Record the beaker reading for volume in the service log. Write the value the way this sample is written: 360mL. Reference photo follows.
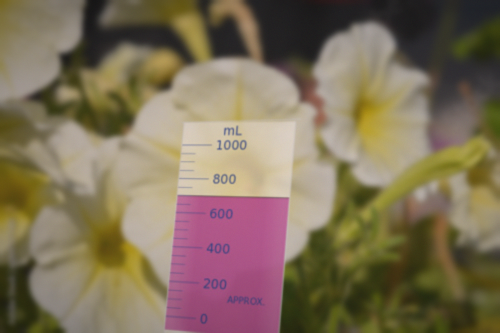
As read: 700mL
